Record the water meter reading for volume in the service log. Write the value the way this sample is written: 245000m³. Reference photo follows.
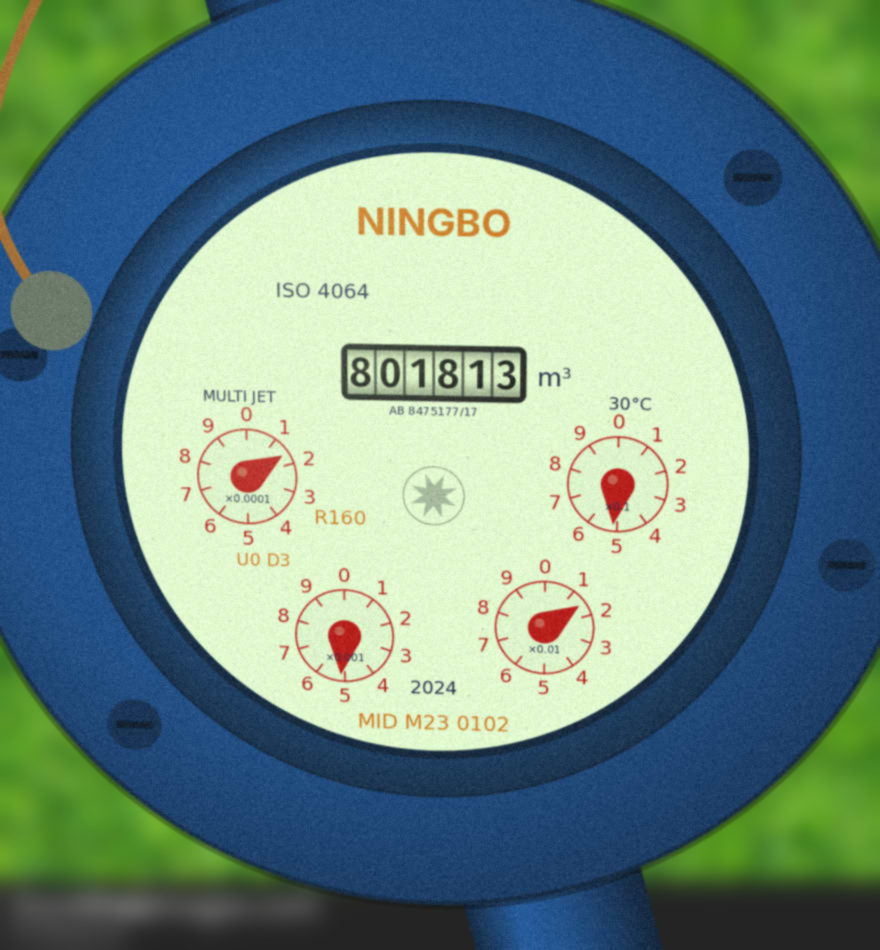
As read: 801813.5151m³
